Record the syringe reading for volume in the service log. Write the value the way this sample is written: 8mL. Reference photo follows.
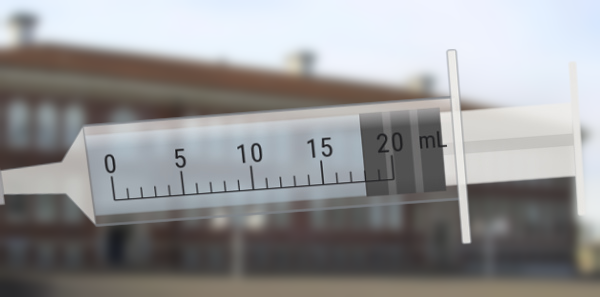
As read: 18mL
